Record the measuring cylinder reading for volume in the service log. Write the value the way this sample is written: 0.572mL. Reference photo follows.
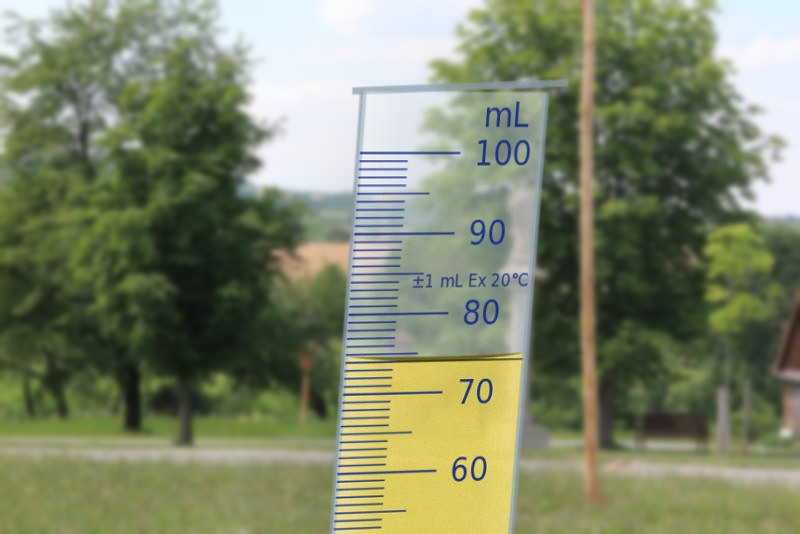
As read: 74mL
